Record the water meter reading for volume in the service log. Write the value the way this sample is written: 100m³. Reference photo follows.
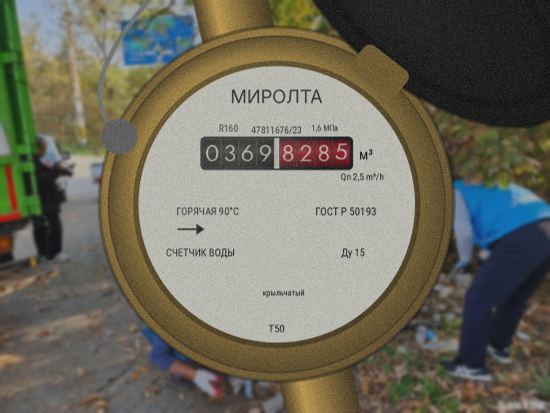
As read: 369.8285m³
